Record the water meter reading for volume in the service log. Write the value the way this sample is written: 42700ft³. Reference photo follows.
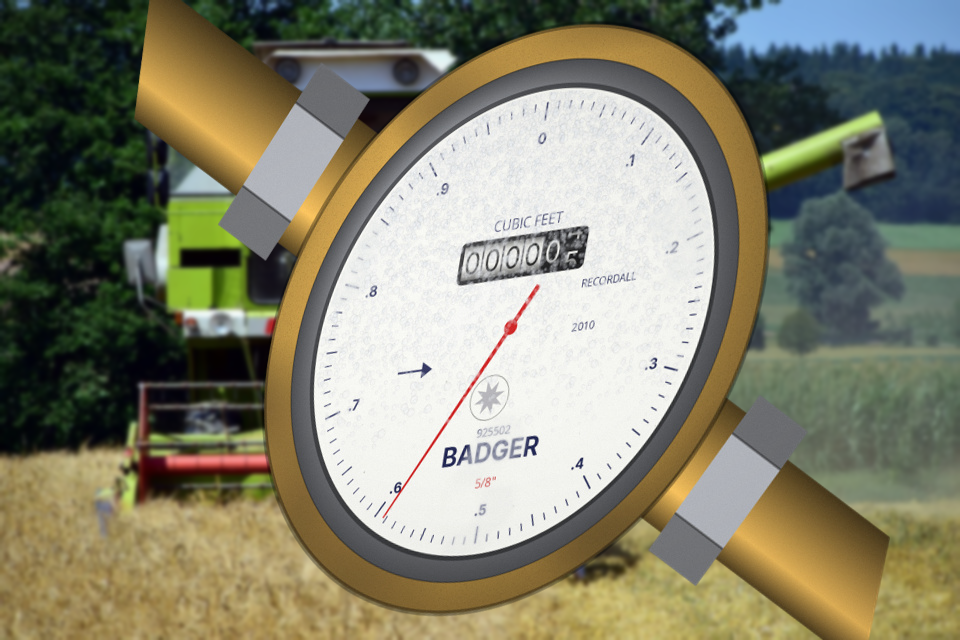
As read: 4.59ft³
